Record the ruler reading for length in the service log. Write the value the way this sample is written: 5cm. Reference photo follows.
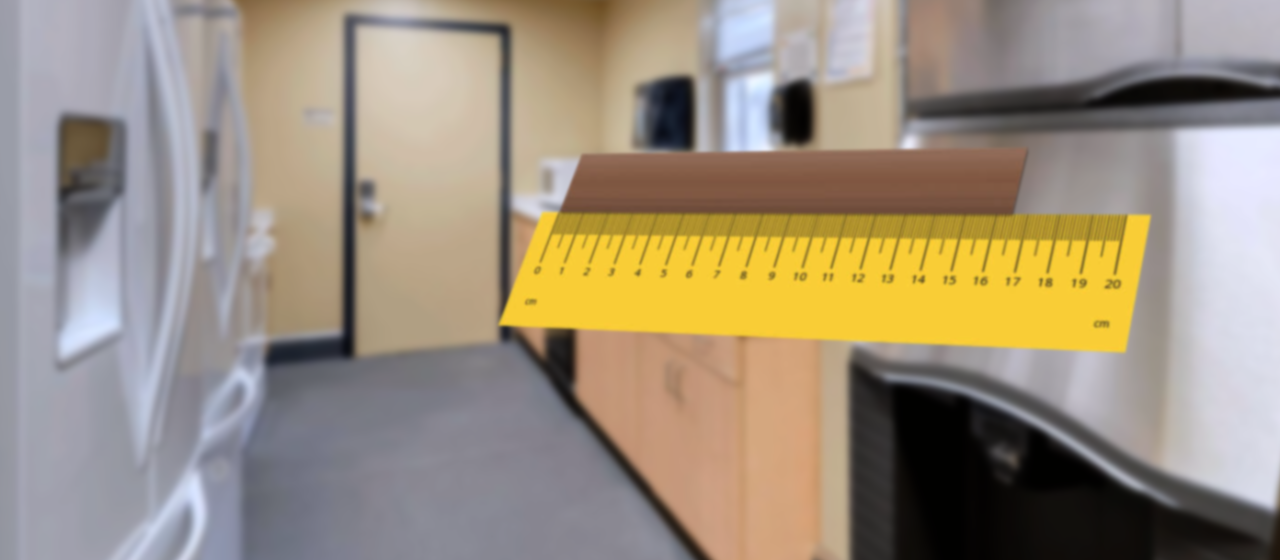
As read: 16.5cm
